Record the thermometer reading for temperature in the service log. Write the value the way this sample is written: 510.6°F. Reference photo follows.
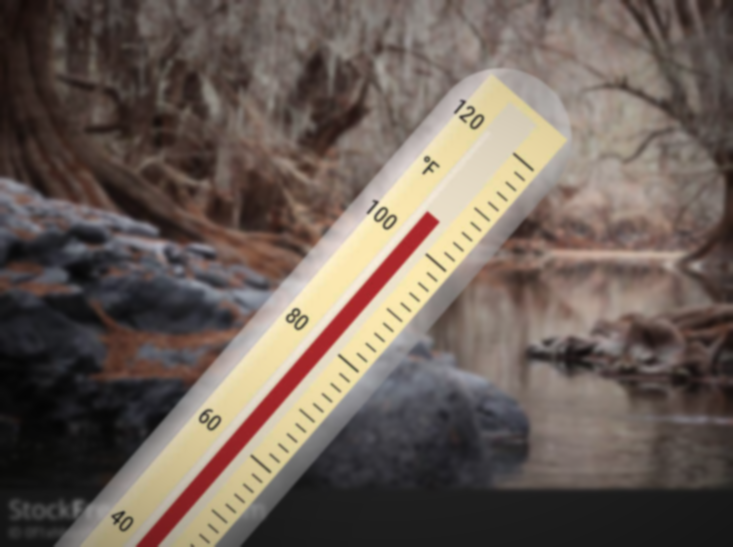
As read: 105°F
